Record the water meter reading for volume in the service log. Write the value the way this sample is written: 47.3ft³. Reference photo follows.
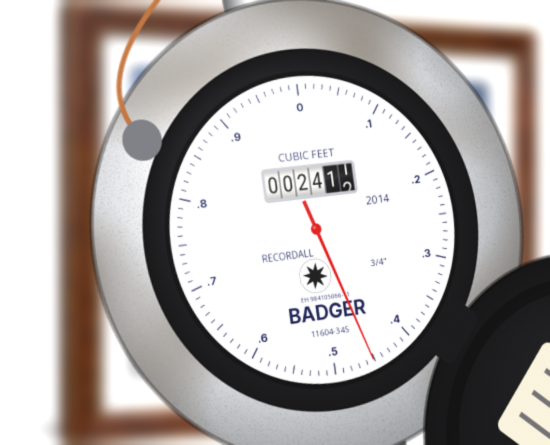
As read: 2411.45ft³
